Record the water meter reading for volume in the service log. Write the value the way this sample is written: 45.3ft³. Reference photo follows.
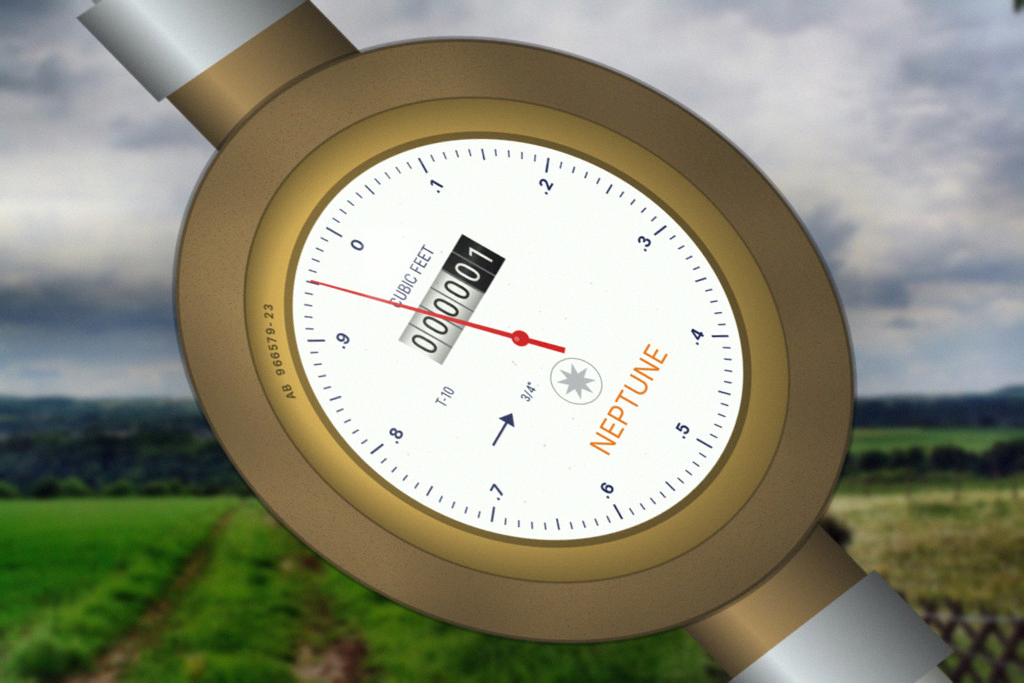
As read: 0.95ft³
